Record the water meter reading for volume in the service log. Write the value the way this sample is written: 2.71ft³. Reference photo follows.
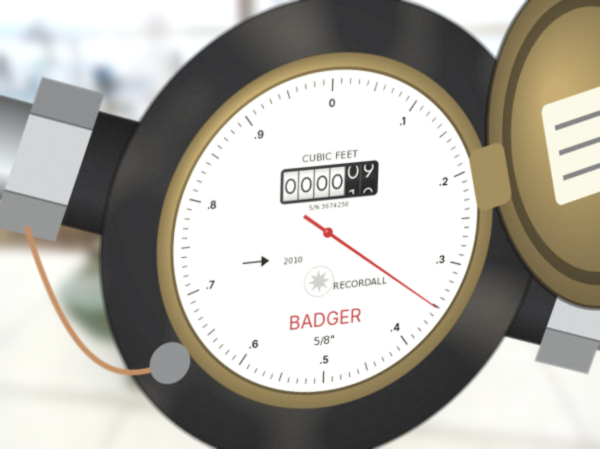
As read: 9.35ft³
